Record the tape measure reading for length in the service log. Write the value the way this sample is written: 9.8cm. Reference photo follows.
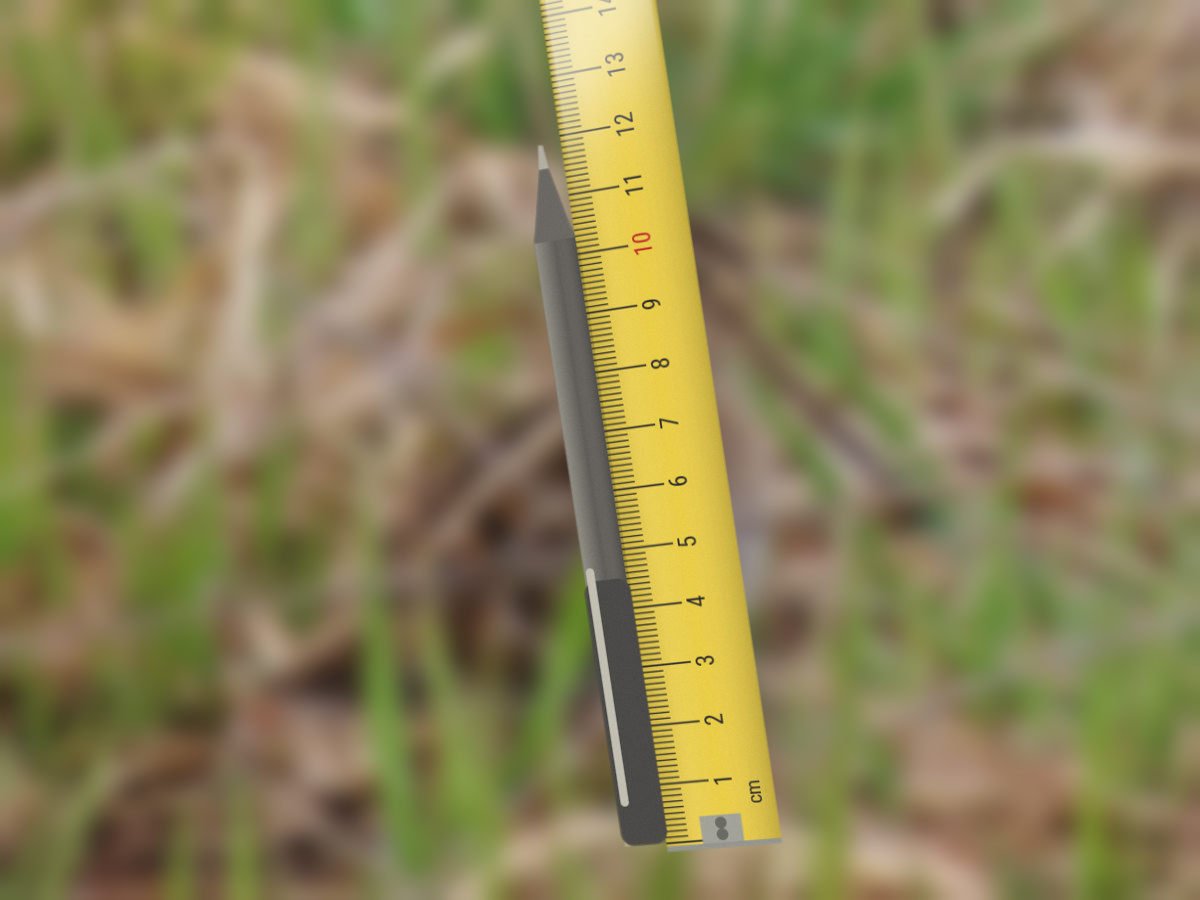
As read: 11.9cm
